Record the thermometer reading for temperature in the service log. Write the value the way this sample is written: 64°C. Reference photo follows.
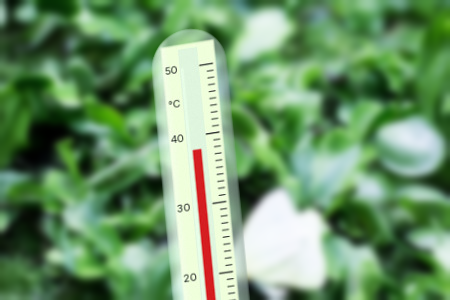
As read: 38°C
